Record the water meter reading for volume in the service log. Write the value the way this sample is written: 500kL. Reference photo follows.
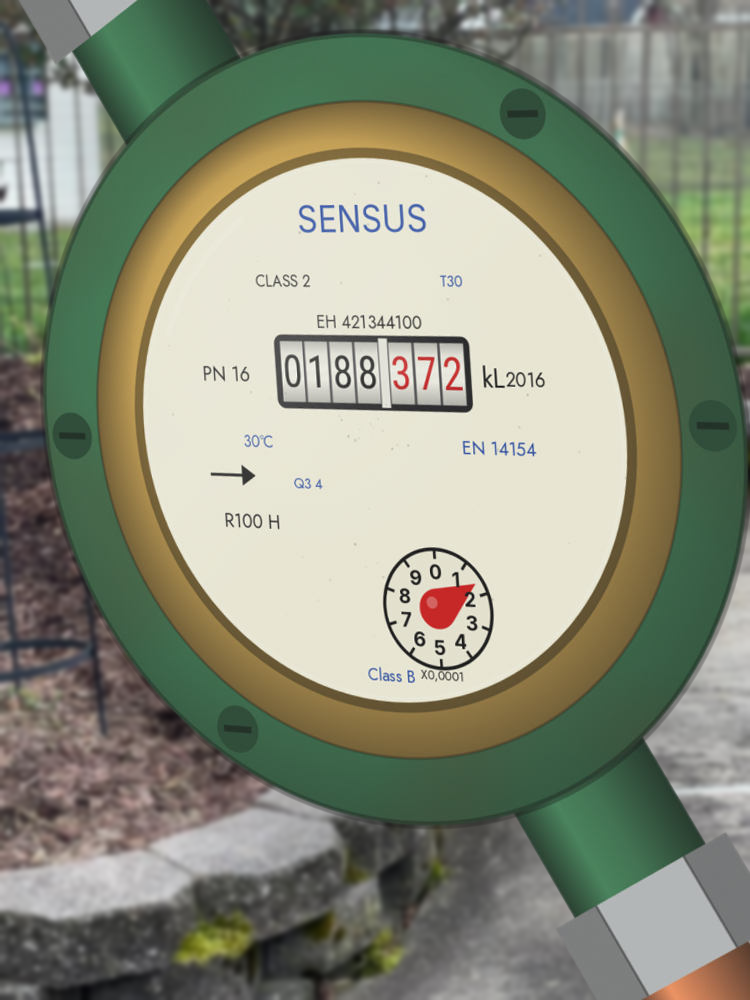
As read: 188.3721kL
